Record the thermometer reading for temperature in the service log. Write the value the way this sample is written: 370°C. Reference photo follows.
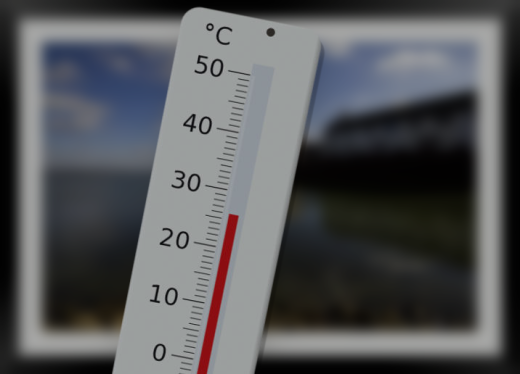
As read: 26°C
